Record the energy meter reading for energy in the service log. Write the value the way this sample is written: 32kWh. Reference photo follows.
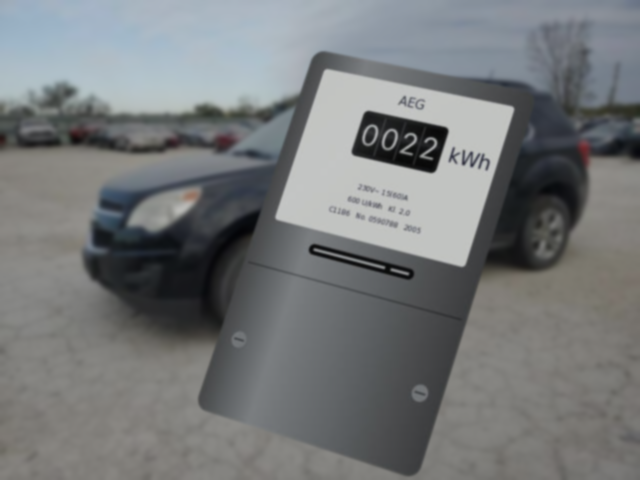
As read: 22kWh
